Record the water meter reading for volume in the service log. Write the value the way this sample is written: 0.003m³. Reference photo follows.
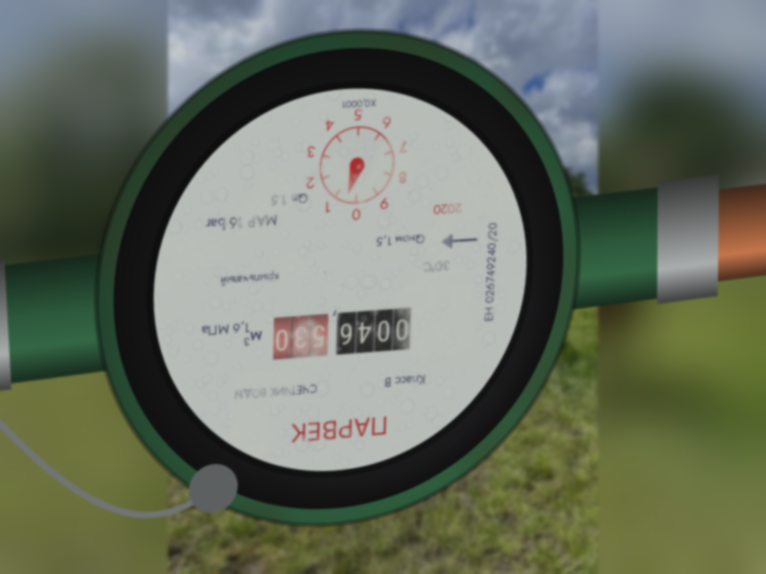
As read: 46.5300m³
